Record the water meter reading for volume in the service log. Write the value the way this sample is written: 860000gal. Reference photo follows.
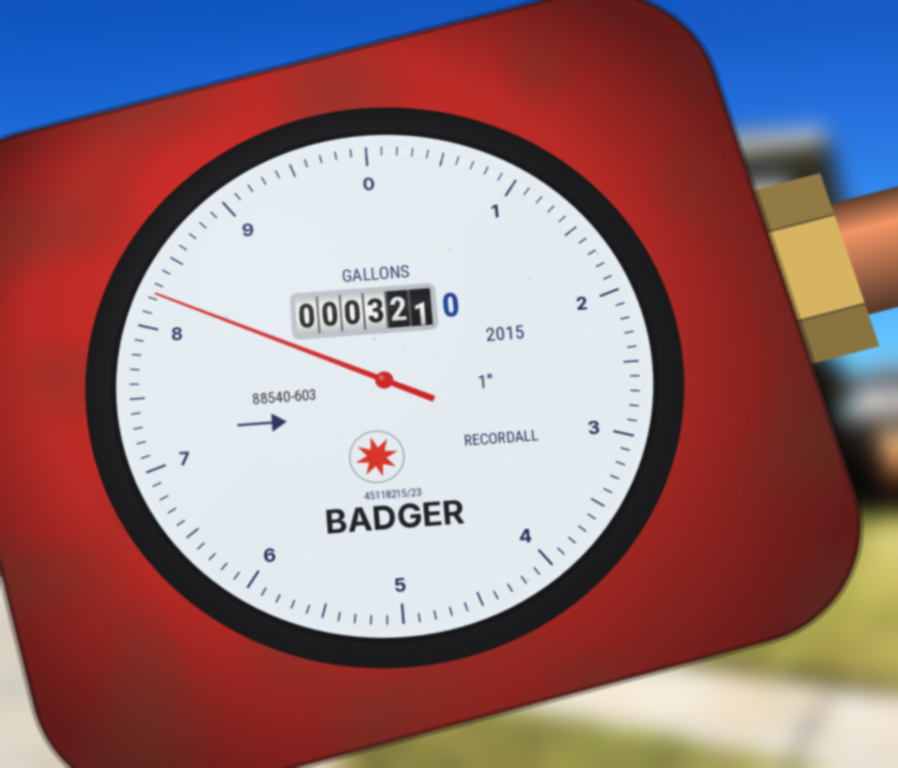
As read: 3208.2gal
